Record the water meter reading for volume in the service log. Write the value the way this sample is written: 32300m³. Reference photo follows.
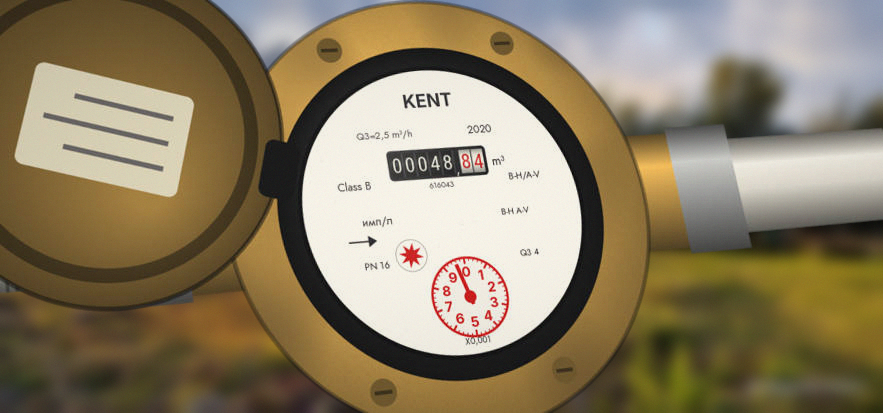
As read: 48.839m³
